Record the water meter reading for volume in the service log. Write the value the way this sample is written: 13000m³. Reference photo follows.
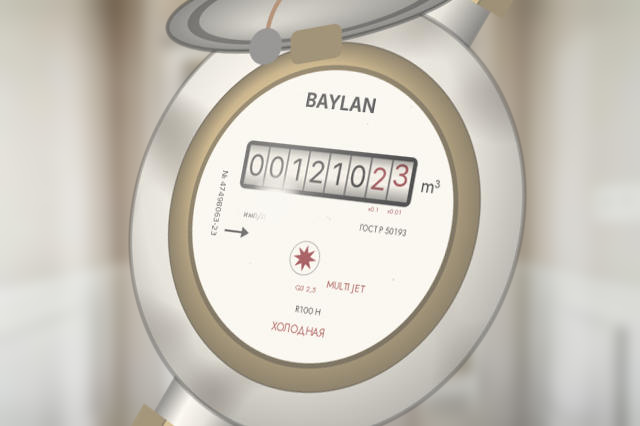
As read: 1210.23m³
